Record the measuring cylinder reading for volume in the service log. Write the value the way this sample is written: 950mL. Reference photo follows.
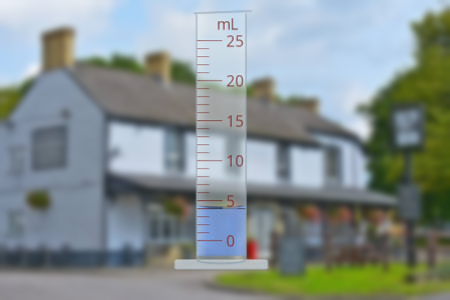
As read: 4mL
